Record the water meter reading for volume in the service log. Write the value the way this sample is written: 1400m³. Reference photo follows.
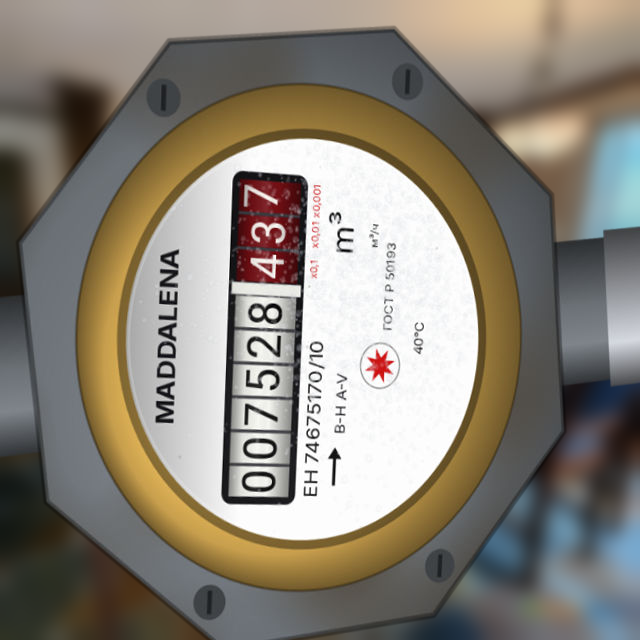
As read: 7528.437m³
